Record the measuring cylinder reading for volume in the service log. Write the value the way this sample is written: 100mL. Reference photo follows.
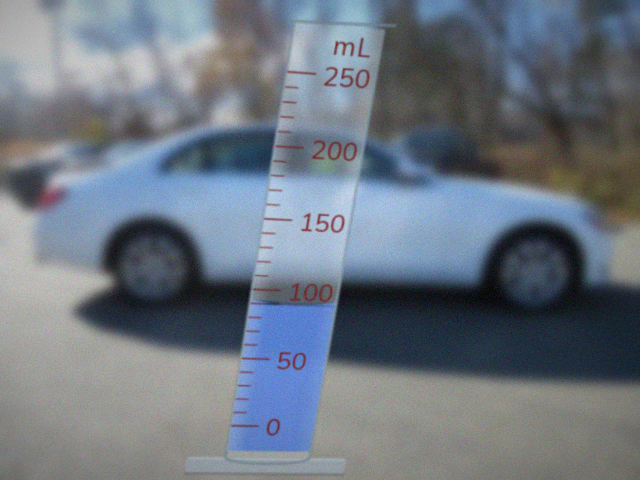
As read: 90mL
